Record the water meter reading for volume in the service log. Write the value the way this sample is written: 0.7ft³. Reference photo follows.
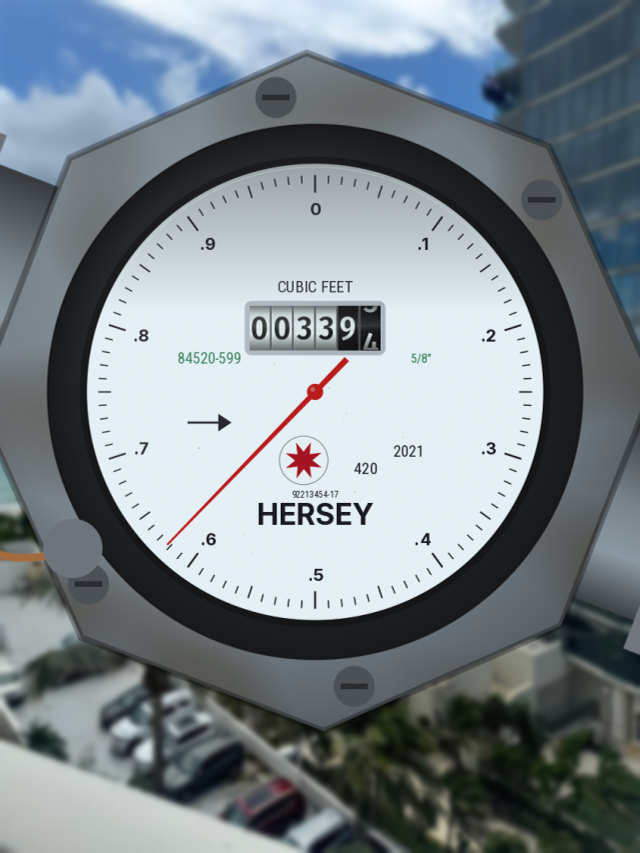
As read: 3393.62ft³
